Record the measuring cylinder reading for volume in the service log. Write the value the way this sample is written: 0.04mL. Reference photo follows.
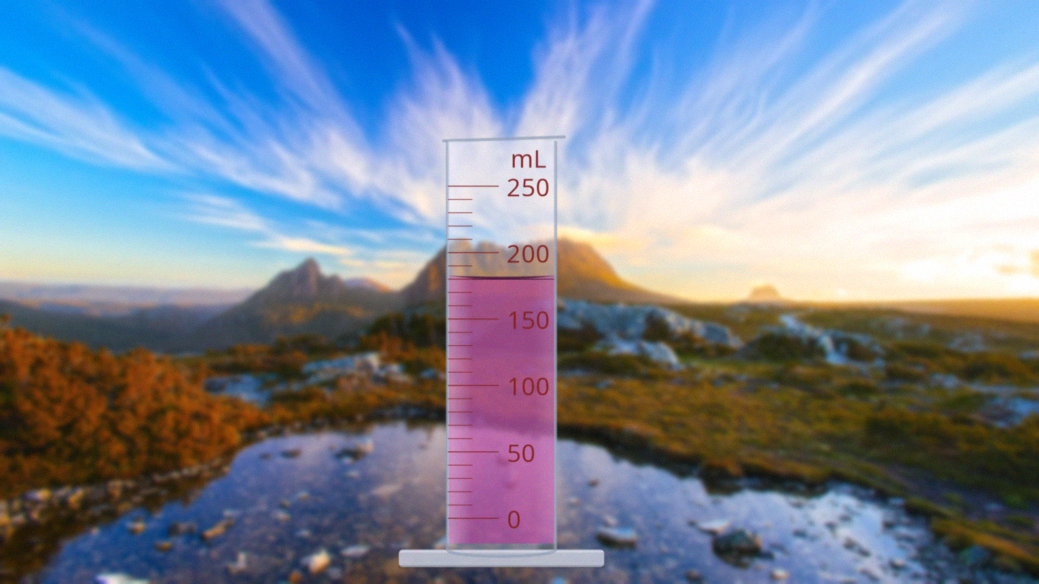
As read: 180mL
